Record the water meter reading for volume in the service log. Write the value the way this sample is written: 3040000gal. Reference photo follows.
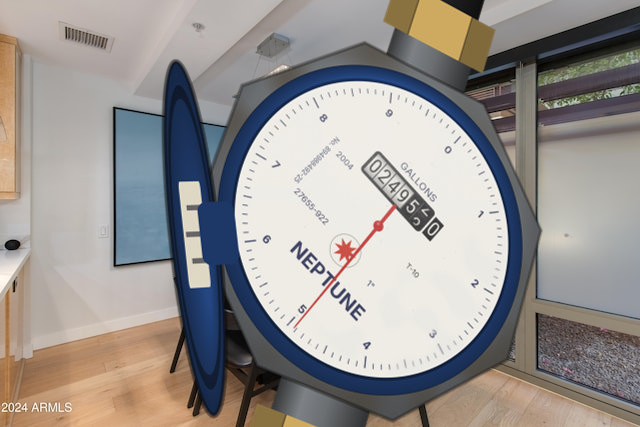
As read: 249524.9gal
